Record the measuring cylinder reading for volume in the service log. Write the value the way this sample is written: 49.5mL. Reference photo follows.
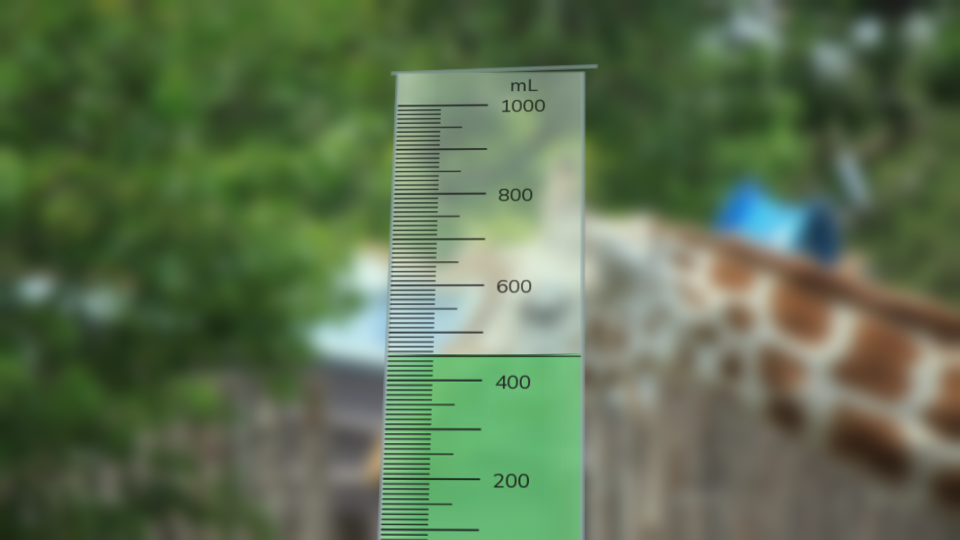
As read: 450mL
